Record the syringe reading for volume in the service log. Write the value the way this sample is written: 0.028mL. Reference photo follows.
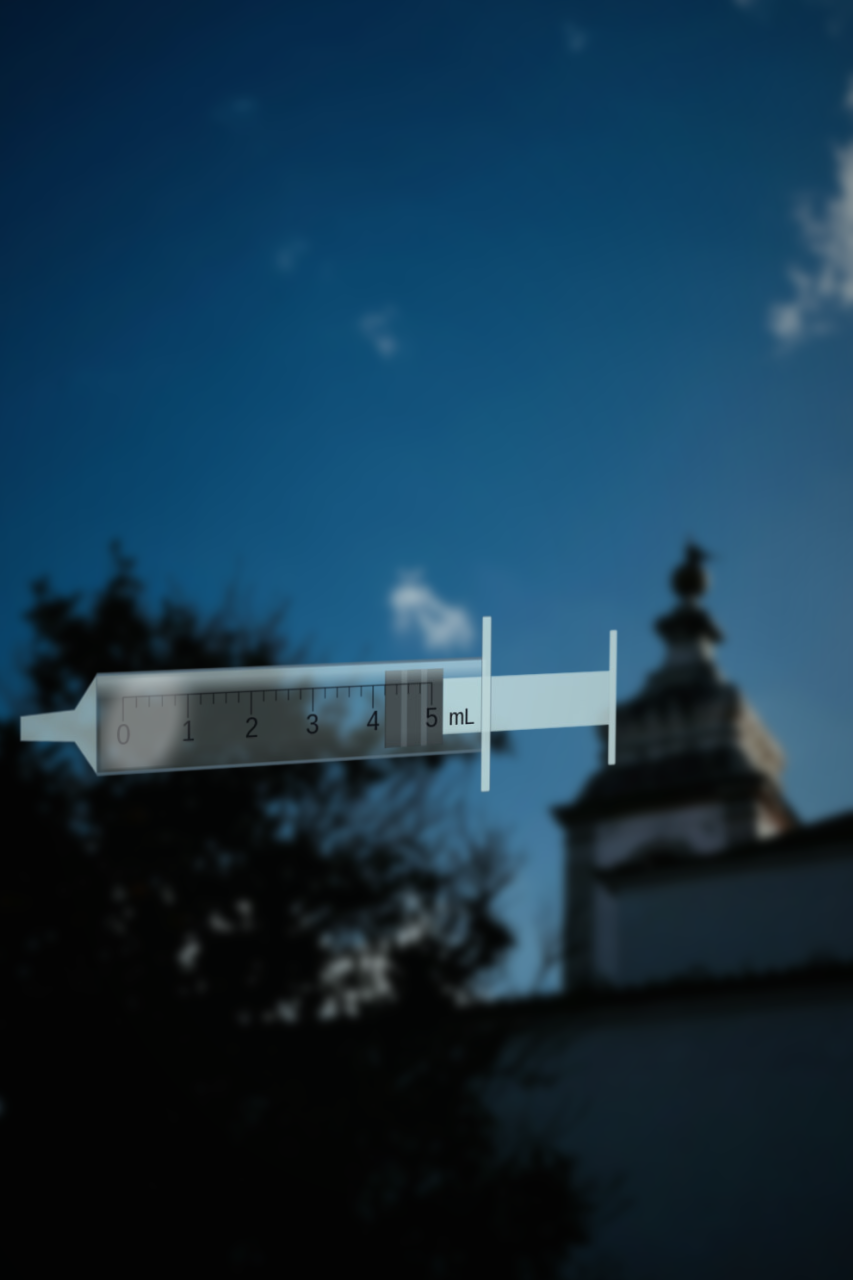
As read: 4.2mL
